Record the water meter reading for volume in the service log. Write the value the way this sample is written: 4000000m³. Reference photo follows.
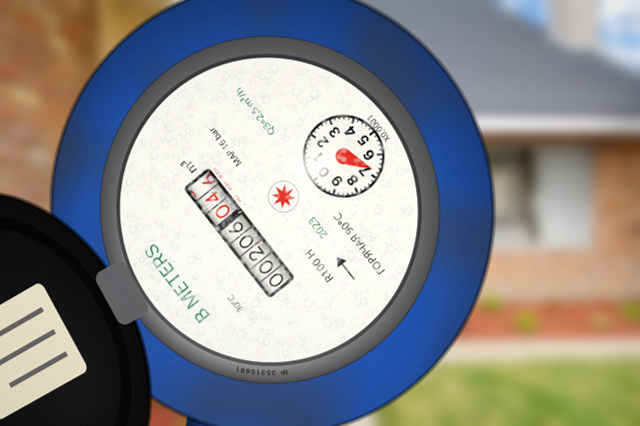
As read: 206.0456m³
